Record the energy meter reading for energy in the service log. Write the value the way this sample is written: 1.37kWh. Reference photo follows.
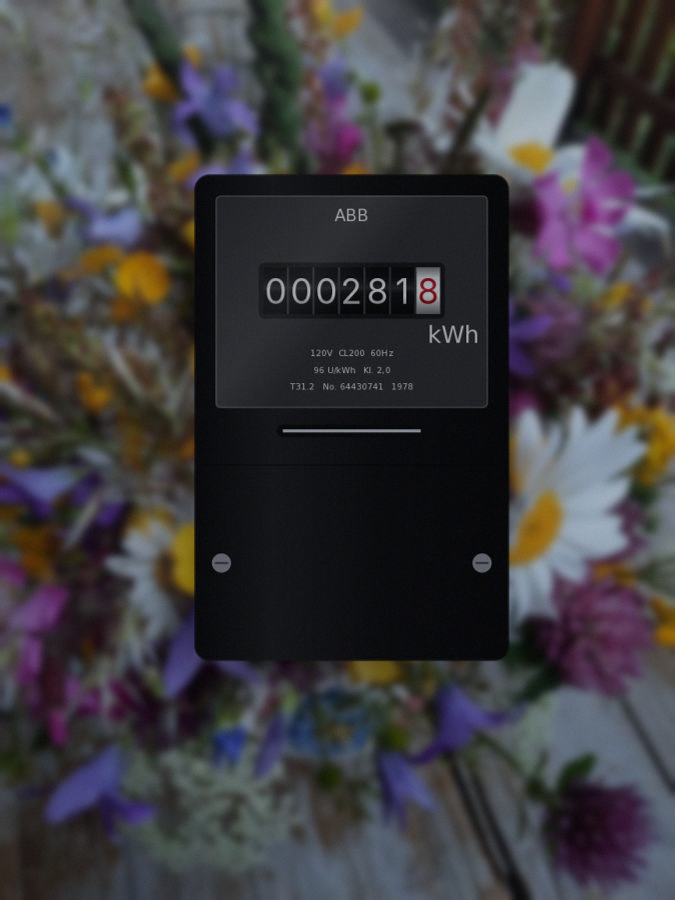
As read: 281.8kWh
